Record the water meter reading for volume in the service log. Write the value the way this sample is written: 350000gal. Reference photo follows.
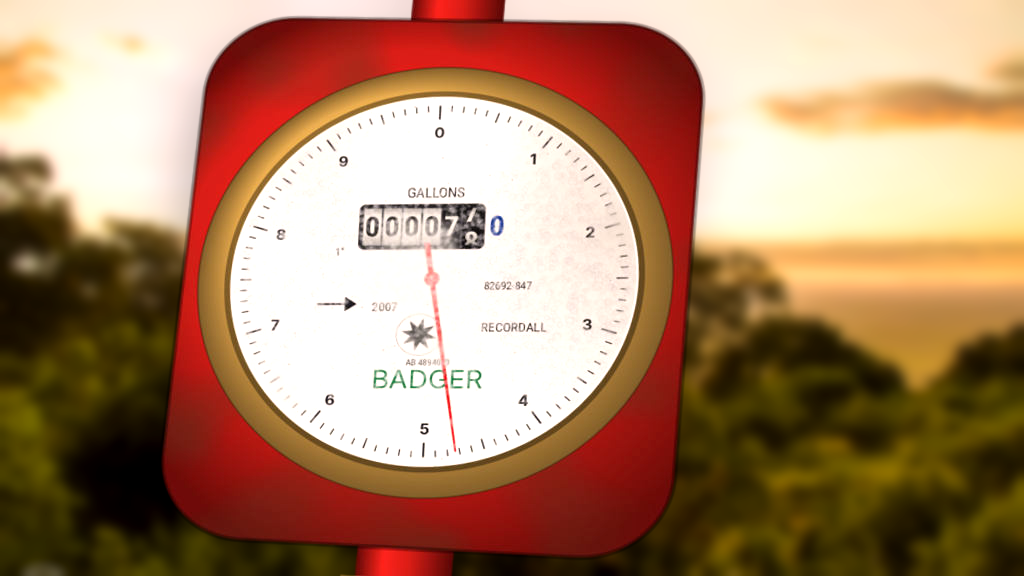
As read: 774.7gal
